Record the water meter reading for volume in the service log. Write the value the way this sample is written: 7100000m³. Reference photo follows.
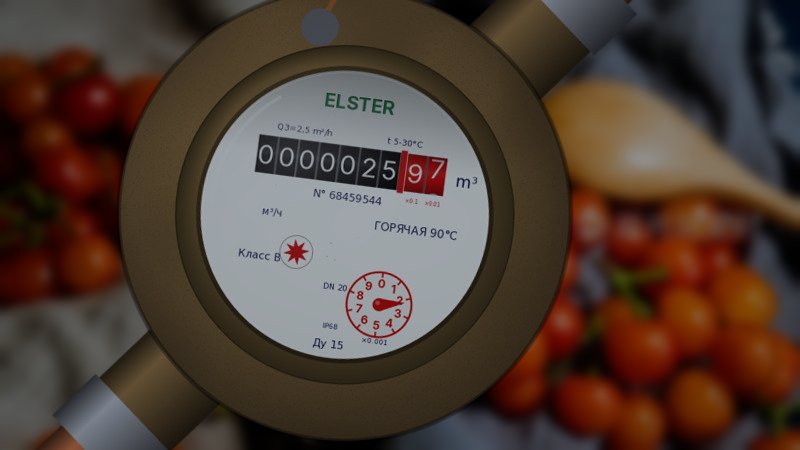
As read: 25.972m³
